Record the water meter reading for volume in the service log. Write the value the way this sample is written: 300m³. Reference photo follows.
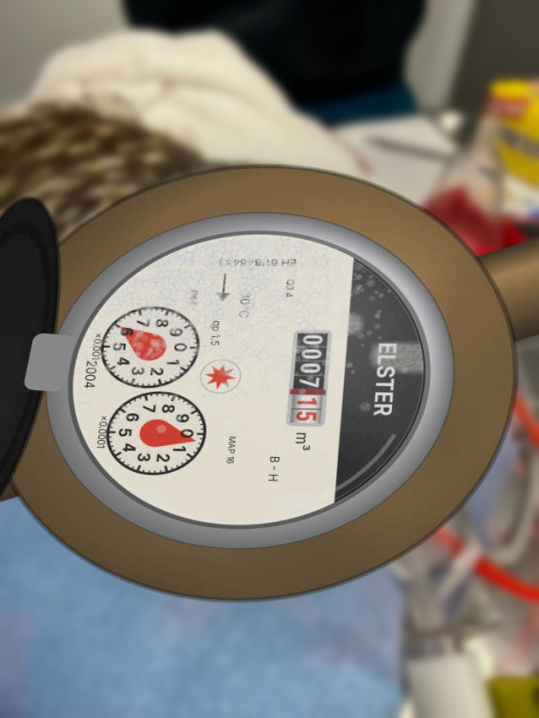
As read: 7.1560m³
